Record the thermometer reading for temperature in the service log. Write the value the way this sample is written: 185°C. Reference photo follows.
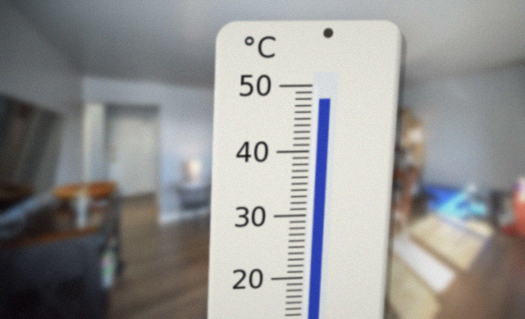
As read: 48°C
